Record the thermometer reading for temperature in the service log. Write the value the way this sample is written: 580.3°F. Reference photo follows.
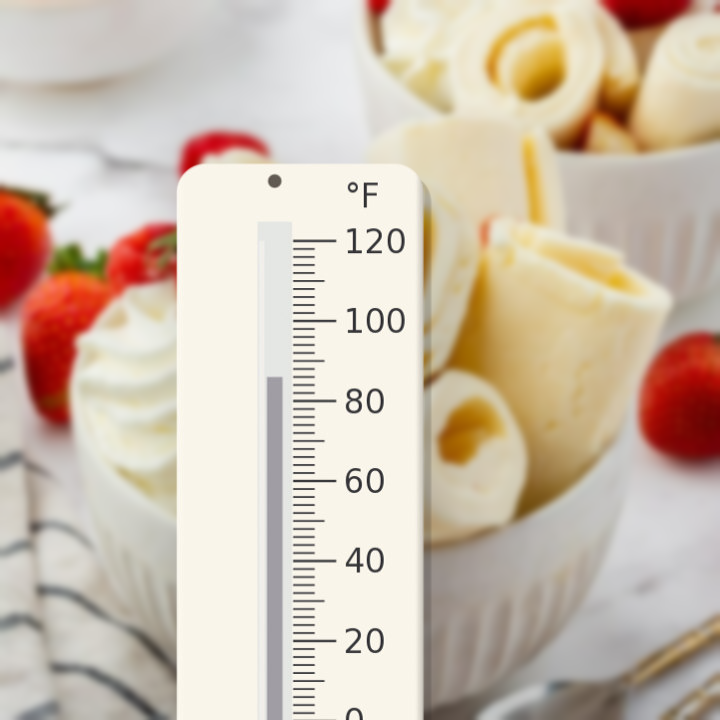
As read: 86°F
